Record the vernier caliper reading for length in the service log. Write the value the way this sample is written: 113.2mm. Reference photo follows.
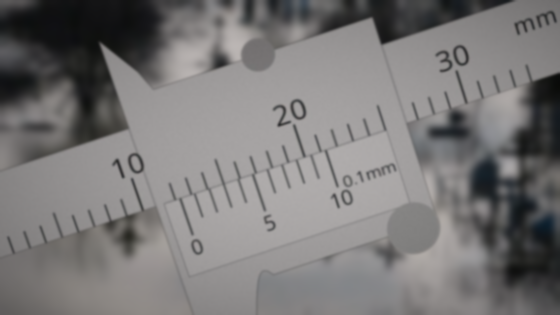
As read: 12.3mm
